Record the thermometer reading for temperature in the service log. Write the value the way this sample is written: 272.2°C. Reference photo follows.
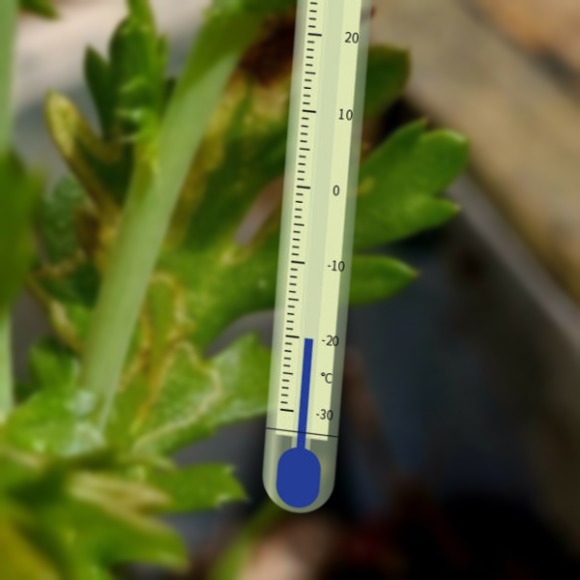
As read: -20°C
